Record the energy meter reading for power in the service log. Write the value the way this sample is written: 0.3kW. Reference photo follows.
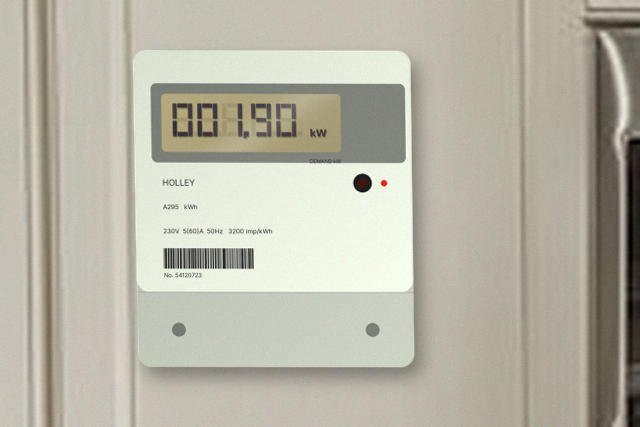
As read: 1.90kW
